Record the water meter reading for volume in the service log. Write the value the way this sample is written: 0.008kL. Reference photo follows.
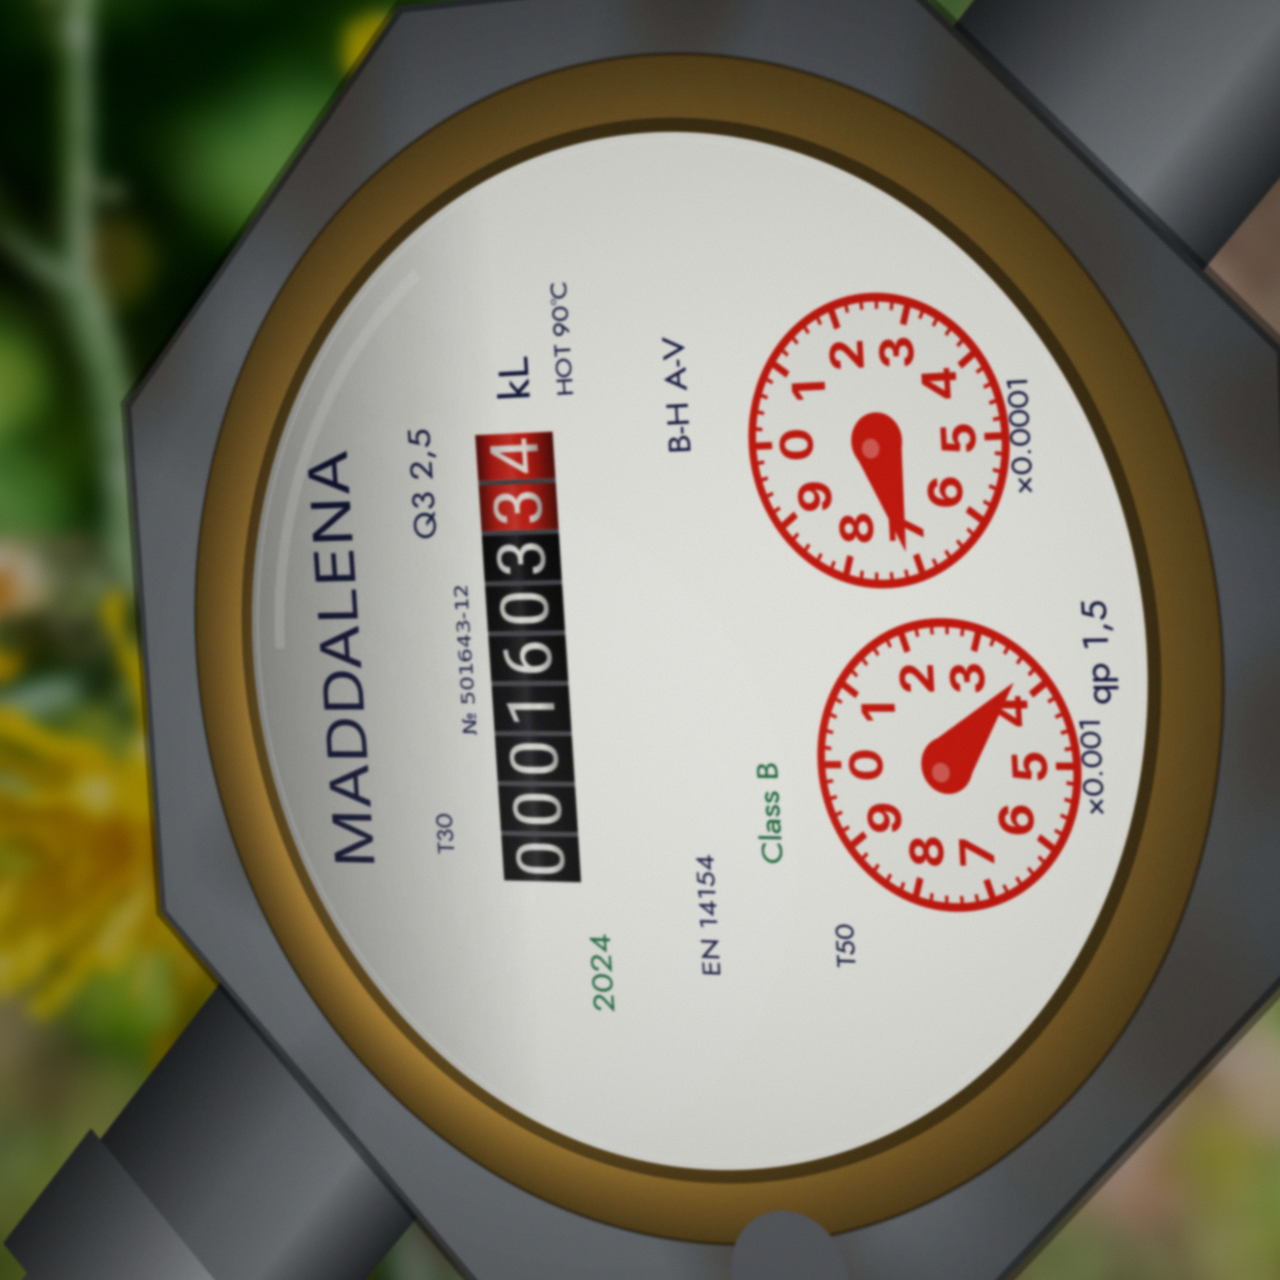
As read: 1603.3437kL
